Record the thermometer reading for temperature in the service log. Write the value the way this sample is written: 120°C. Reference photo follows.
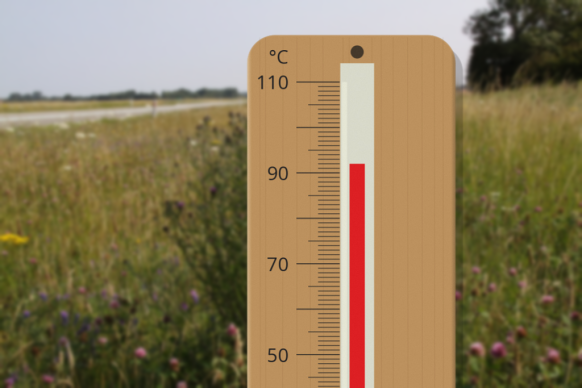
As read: 92°C
